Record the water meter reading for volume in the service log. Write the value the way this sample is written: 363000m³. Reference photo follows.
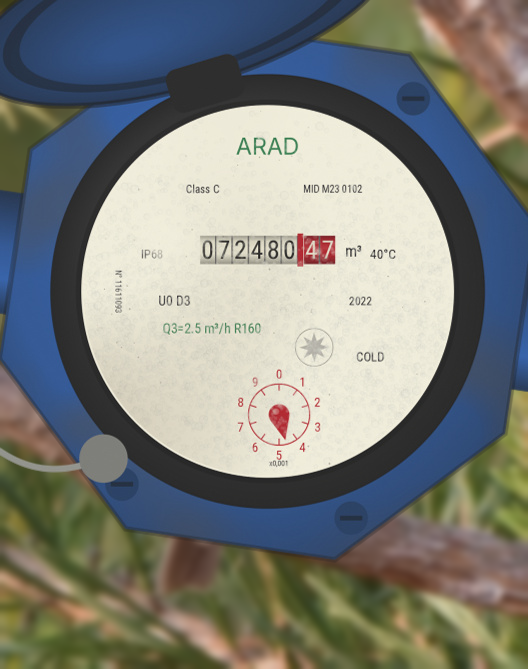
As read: 72480.474m³
